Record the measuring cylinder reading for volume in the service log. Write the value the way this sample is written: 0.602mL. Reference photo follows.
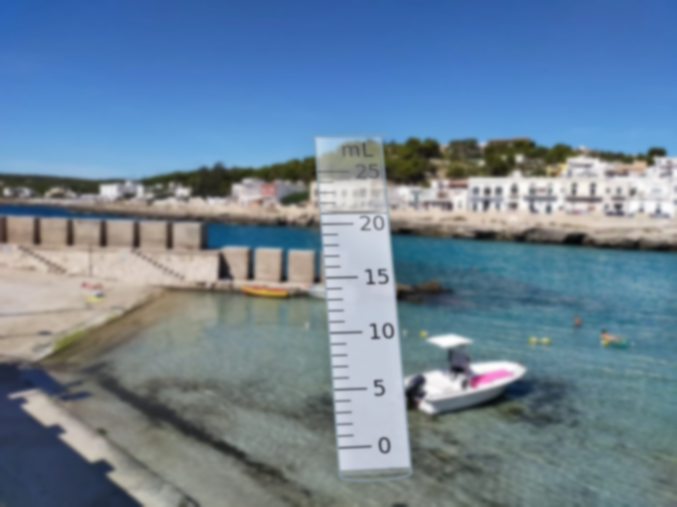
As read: 21mL
